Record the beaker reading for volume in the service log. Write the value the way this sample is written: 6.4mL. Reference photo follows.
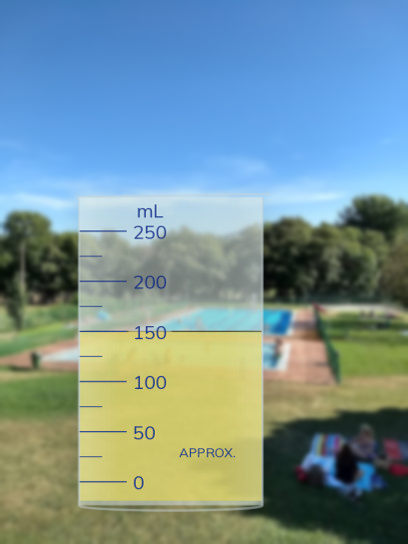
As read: 150mL
